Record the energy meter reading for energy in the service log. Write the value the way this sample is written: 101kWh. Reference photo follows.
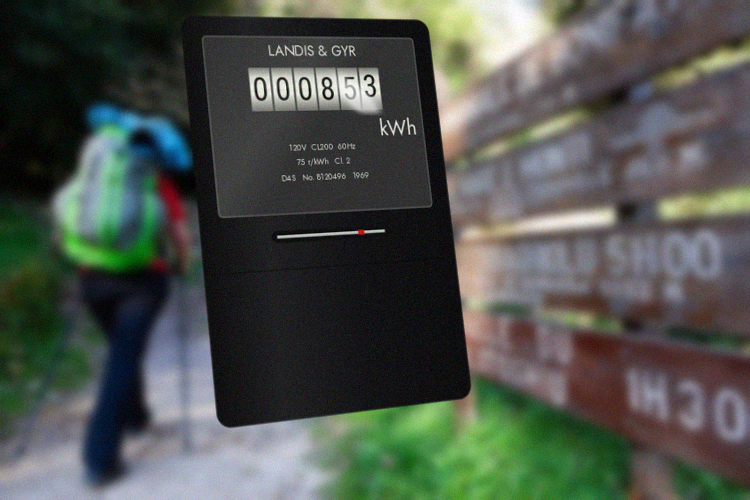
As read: 853kWh
